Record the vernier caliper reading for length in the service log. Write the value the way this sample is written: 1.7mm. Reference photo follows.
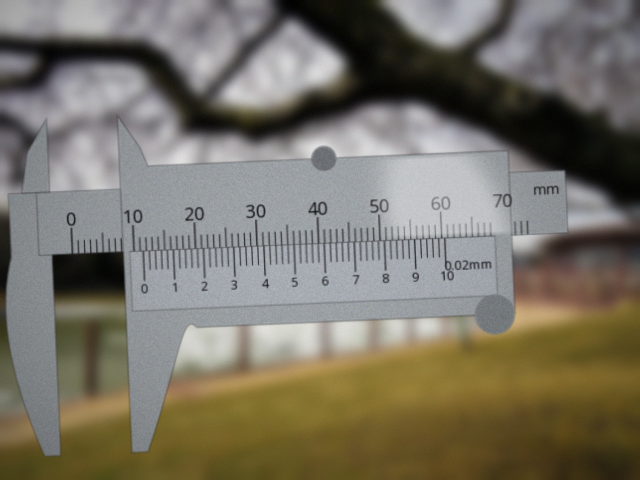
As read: 11.5mm
